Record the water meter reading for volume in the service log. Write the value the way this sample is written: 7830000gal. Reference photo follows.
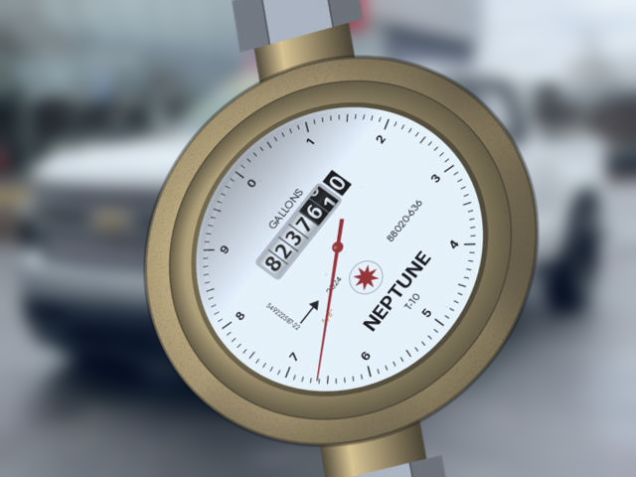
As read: 8237606.6gal
